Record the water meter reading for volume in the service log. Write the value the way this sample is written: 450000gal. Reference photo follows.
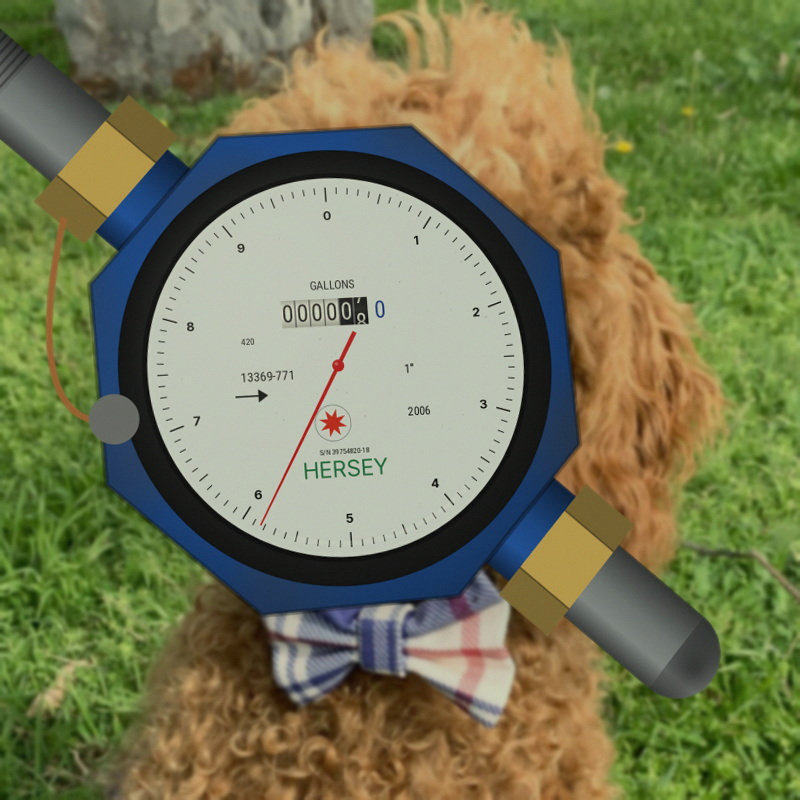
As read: 75.8gal
